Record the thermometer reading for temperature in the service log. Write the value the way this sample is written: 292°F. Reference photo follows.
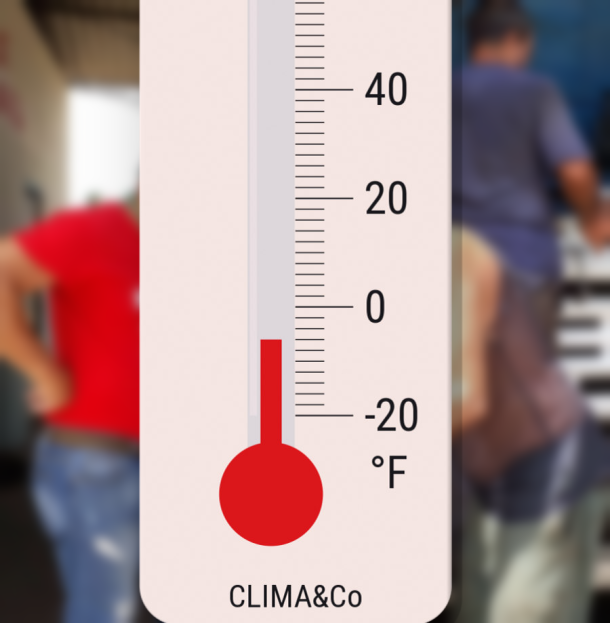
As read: -6°F
